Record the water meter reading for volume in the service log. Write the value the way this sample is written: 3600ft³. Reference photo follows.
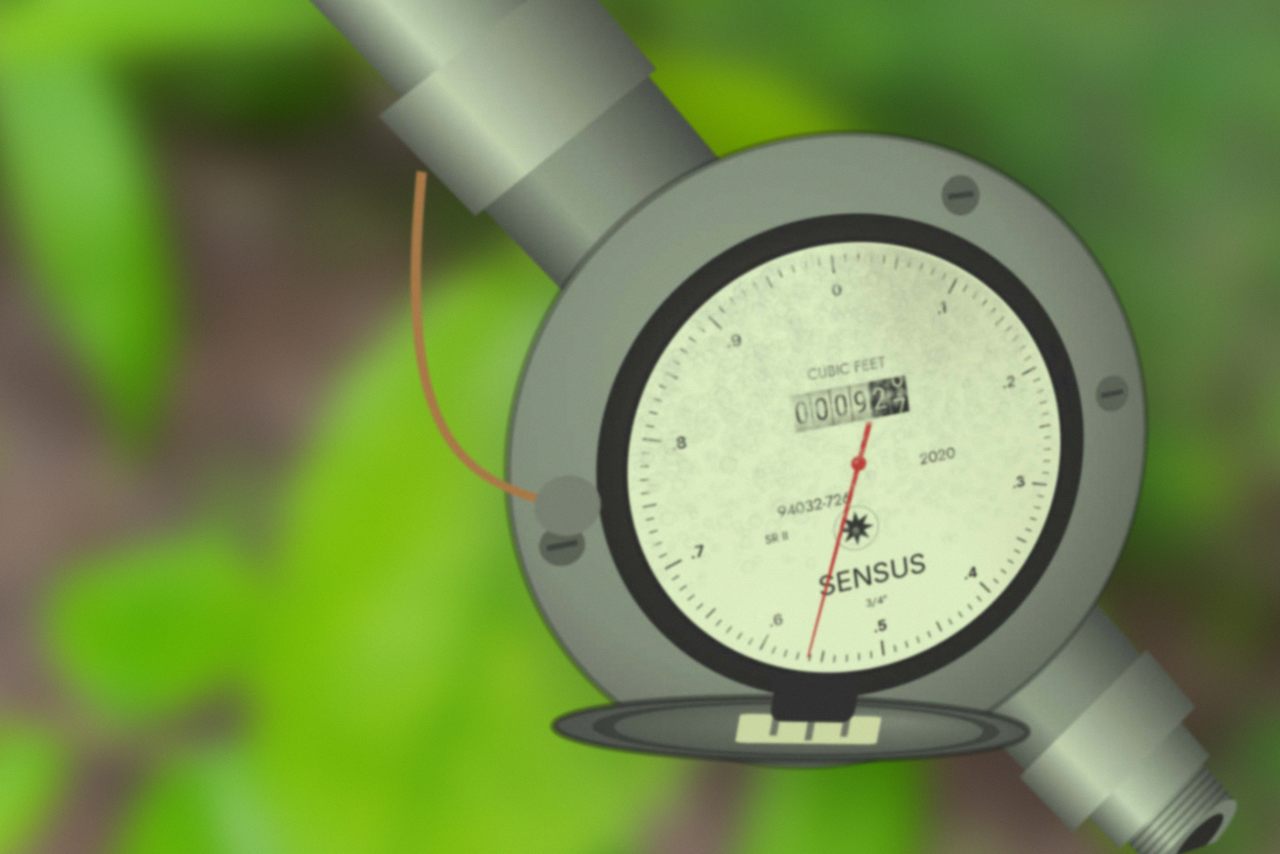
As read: 926.56ft³
